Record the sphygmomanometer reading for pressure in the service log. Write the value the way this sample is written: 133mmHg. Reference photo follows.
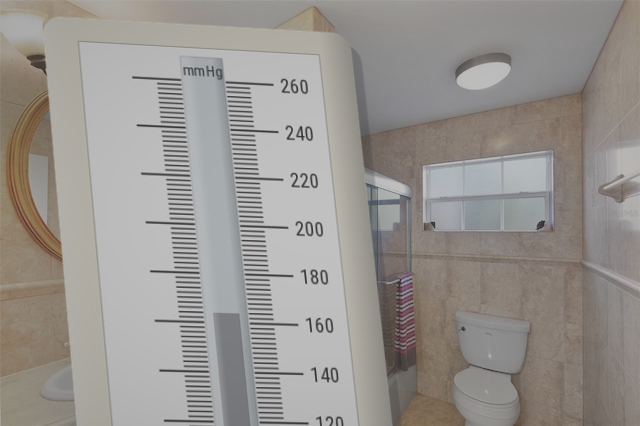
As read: 164mmHg
